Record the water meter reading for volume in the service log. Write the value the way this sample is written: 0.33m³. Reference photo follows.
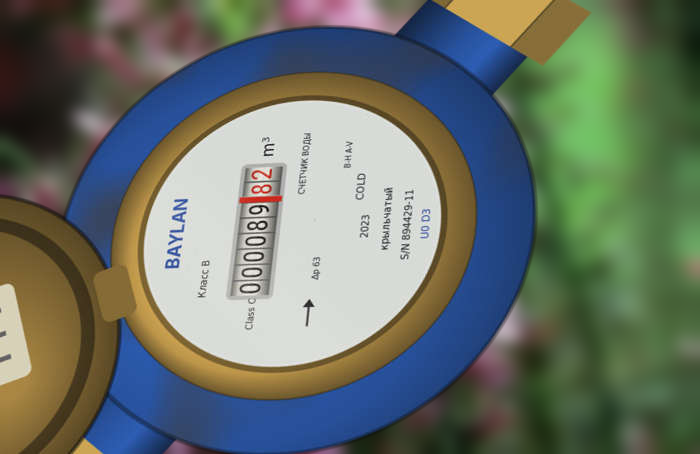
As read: 89.82m³
